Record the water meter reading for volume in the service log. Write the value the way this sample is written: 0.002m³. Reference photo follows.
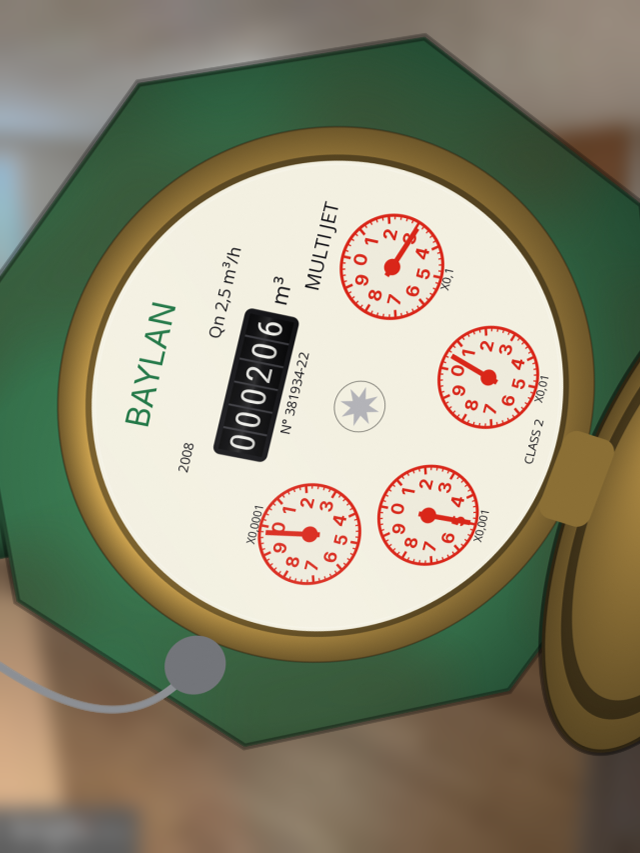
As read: 206.3049m³
